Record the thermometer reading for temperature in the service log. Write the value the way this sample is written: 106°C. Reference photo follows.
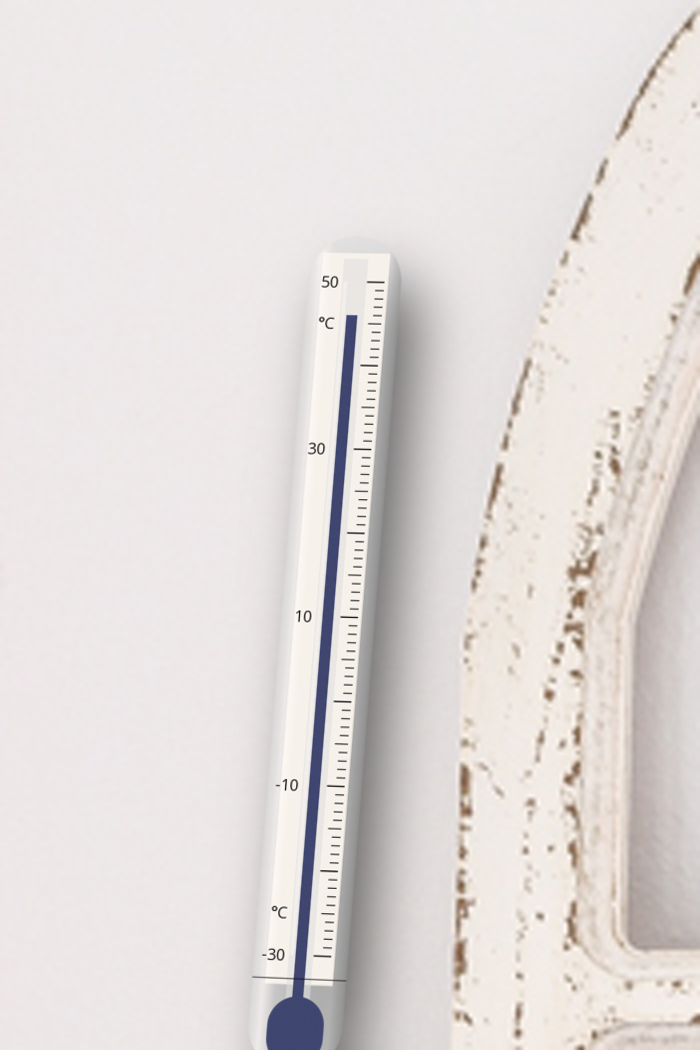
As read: 46°C
